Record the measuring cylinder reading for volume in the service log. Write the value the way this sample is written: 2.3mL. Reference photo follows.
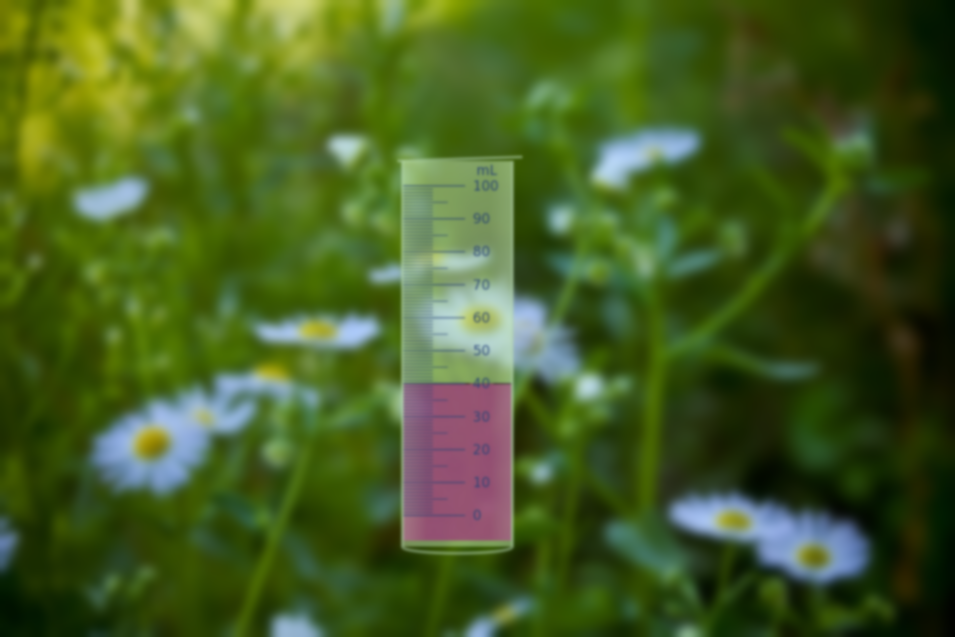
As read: 40mL
